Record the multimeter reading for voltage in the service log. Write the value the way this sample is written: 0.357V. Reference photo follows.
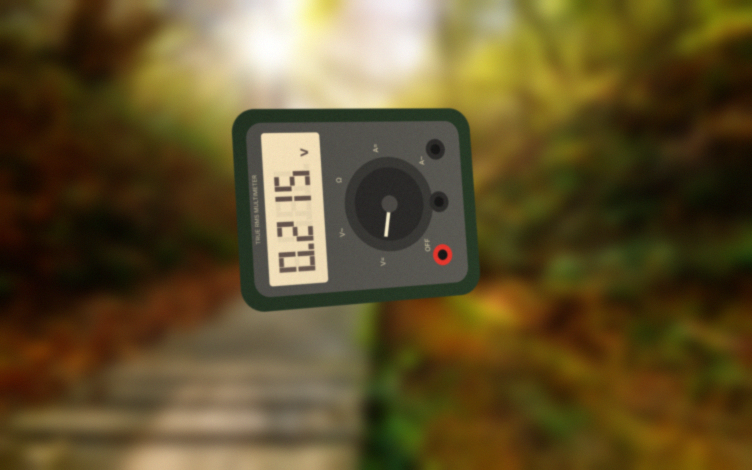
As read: 0.215V
